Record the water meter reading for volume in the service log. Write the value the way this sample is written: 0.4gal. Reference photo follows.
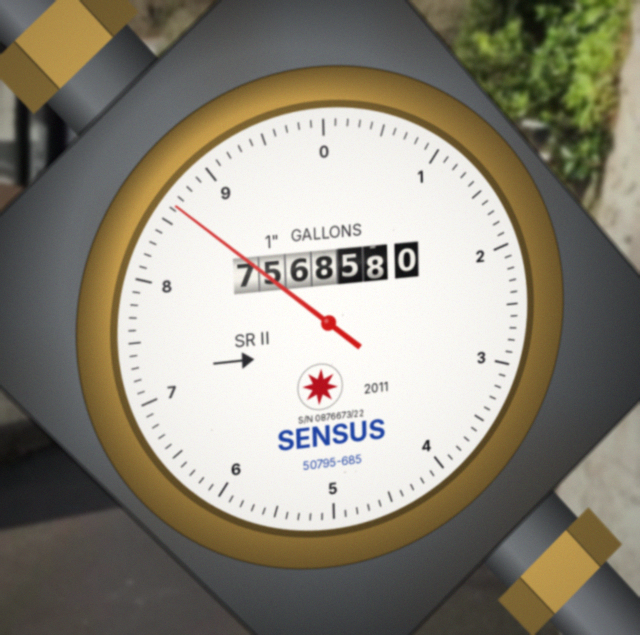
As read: 7568578.6gal
